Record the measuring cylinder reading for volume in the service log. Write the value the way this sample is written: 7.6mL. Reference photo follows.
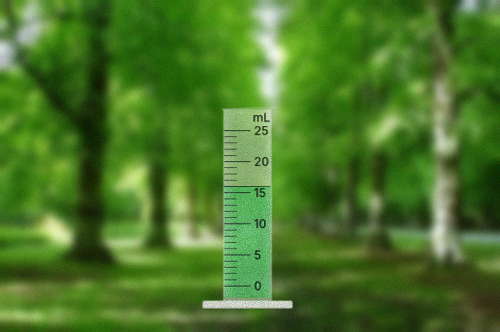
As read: 16mL
